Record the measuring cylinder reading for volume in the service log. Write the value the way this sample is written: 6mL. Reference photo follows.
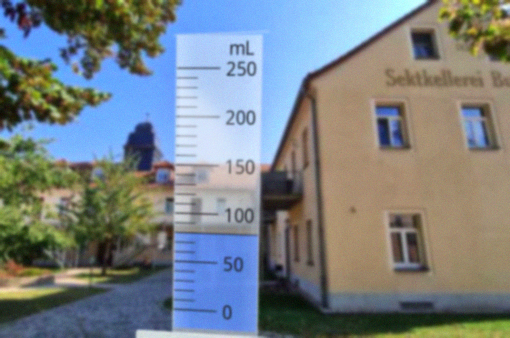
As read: 80mL
